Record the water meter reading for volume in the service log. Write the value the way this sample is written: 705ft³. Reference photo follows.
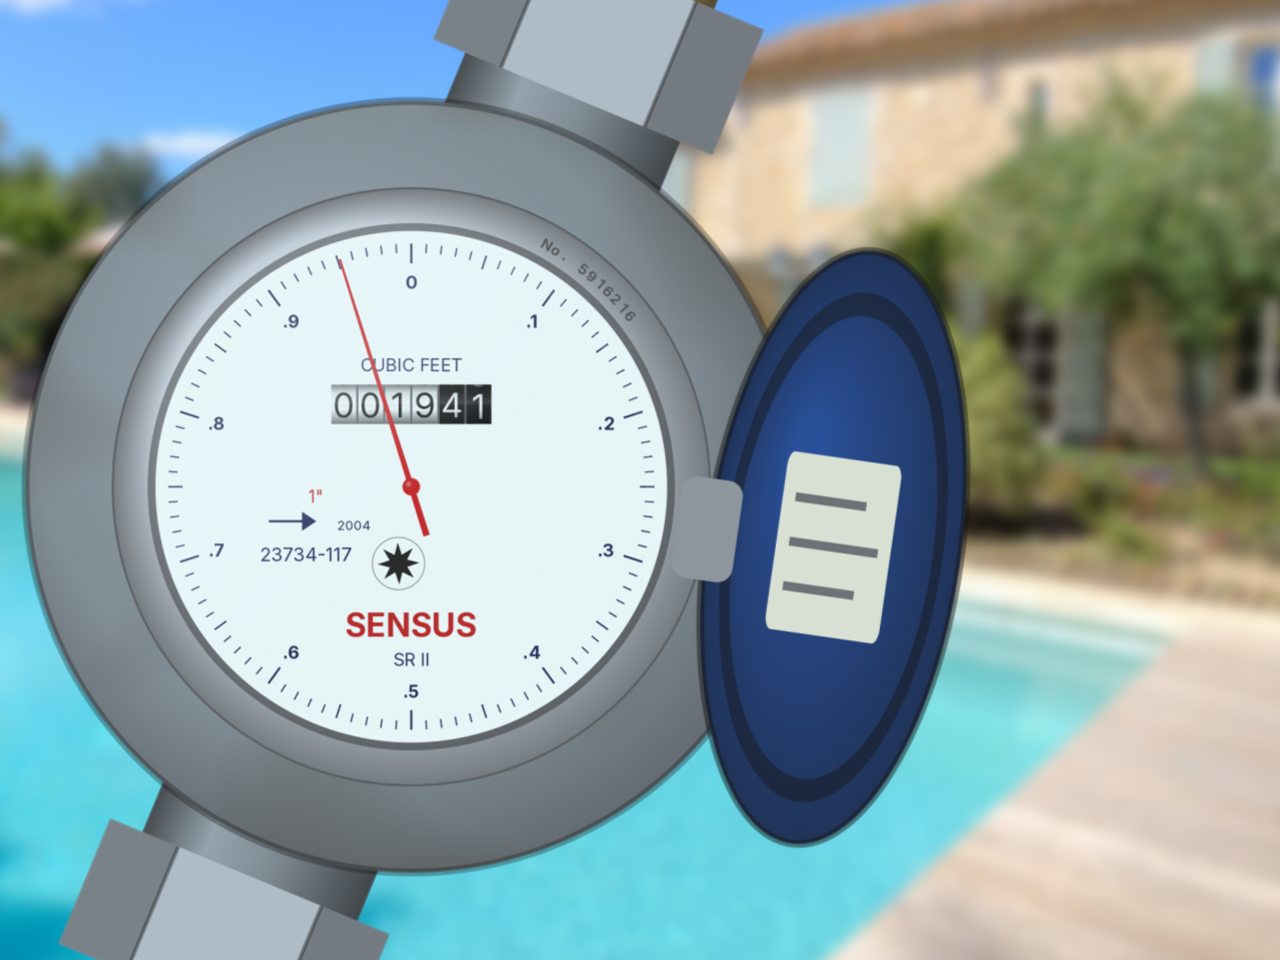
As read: 1940.95ft³
